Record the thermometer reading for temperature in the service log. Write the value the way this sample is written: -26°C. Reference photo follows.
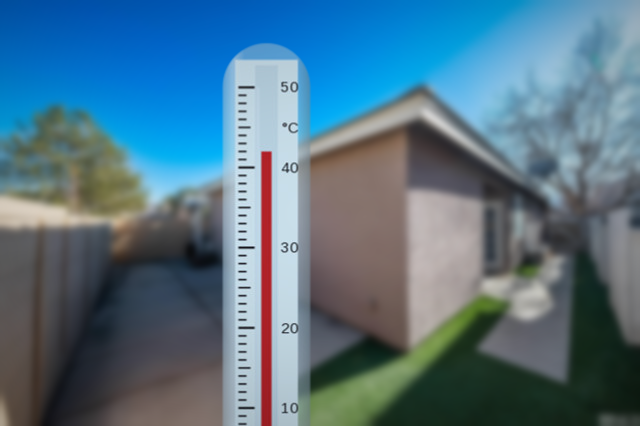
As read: 42°C
